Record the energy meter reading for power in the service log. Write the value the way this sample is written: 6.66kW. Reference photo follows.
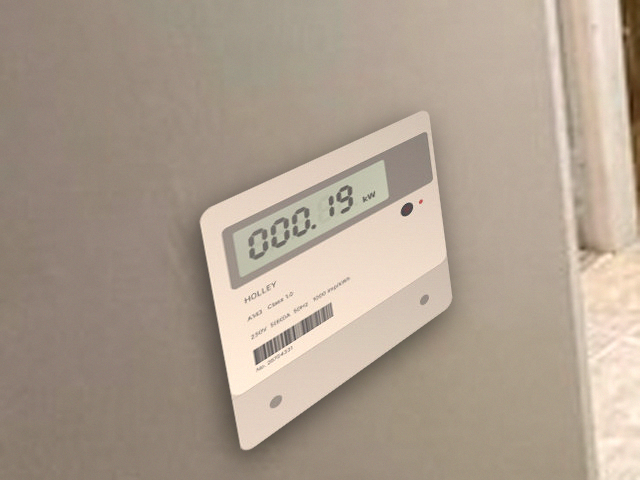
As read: 0.19kW
